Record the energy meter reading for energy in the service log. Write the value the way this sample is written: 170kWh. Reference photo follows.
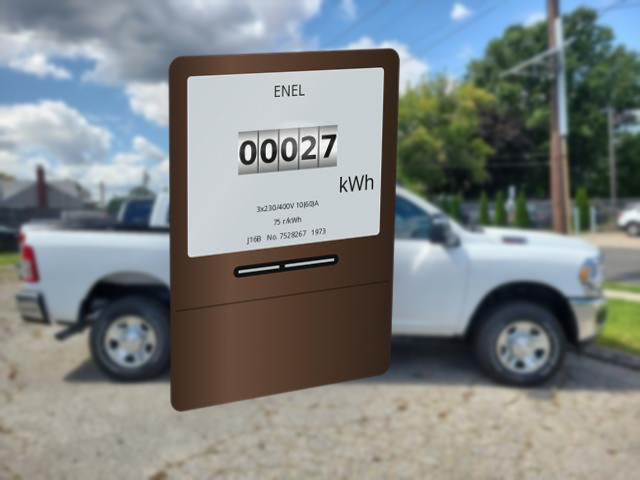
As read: 27kWh
